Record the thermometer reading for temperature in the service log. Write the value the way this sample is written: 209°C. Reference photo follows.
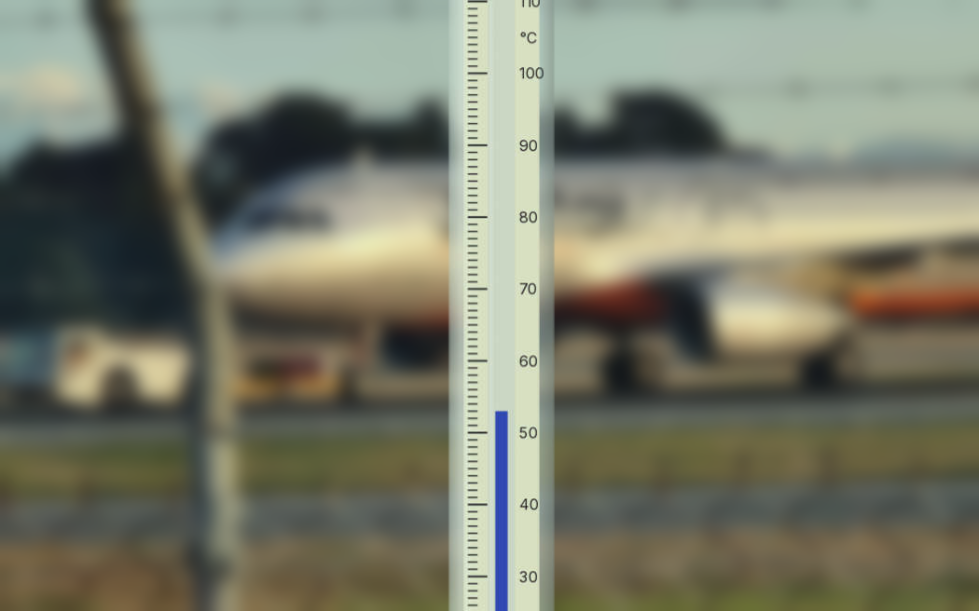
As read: 53°C
